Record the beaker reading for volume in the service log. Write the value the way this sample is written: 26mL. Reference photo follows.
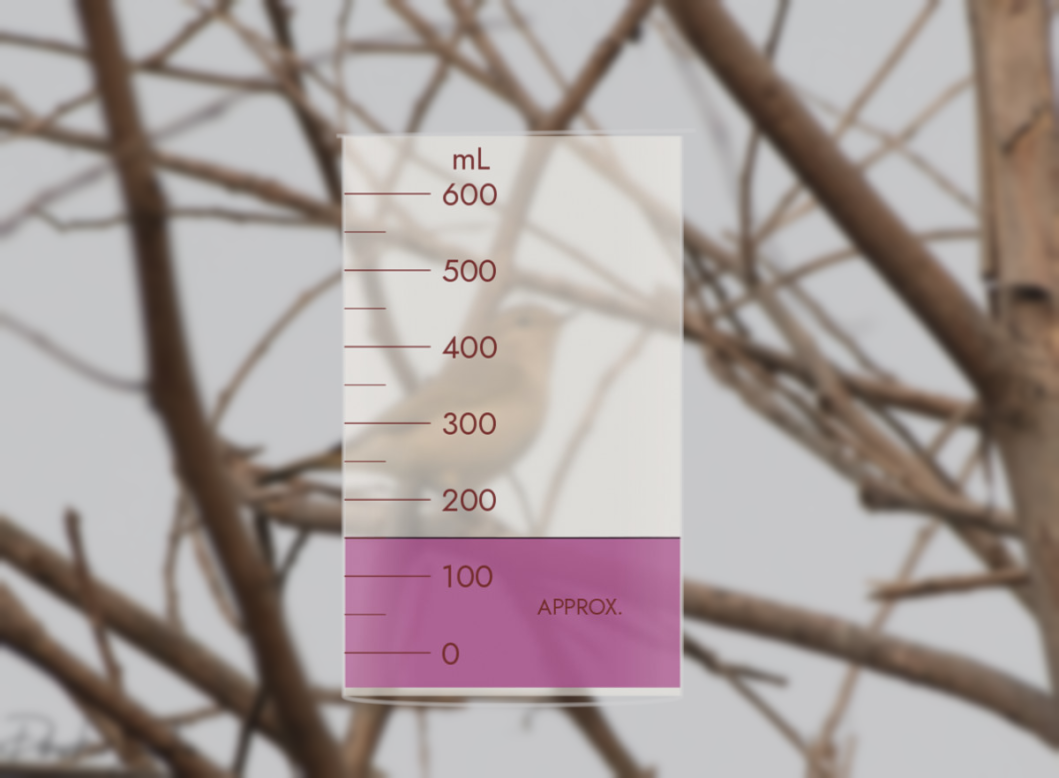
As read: 150mL
